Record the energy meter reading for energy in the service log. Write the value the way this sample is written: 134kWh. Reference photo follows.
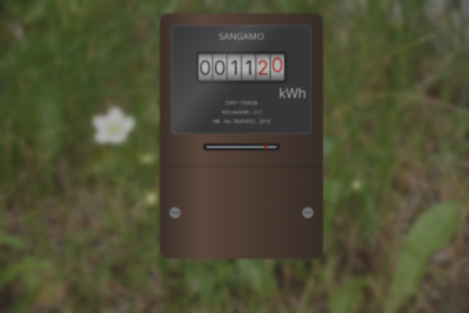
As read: 11.20kWh
